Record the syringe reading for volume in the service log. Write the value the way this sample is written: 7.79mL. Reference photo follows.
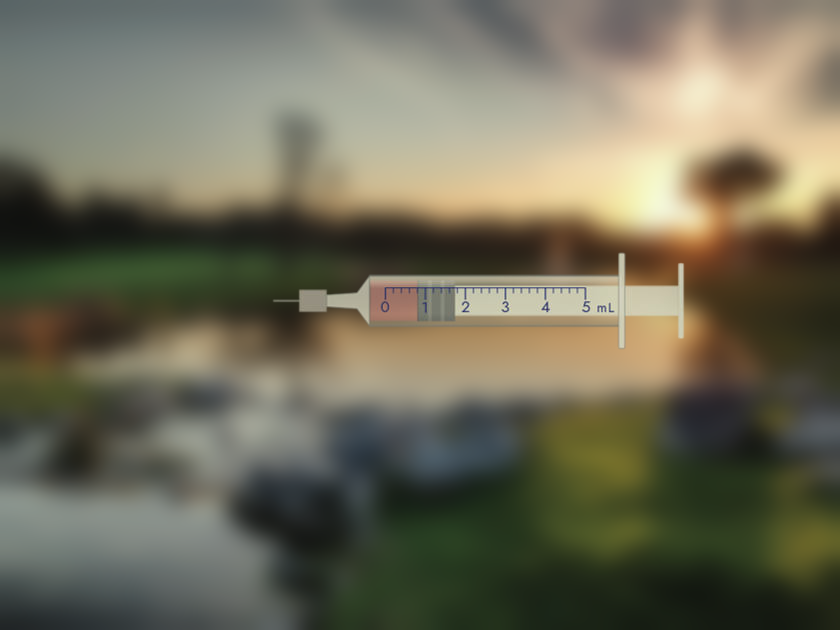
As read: 0.8mL
